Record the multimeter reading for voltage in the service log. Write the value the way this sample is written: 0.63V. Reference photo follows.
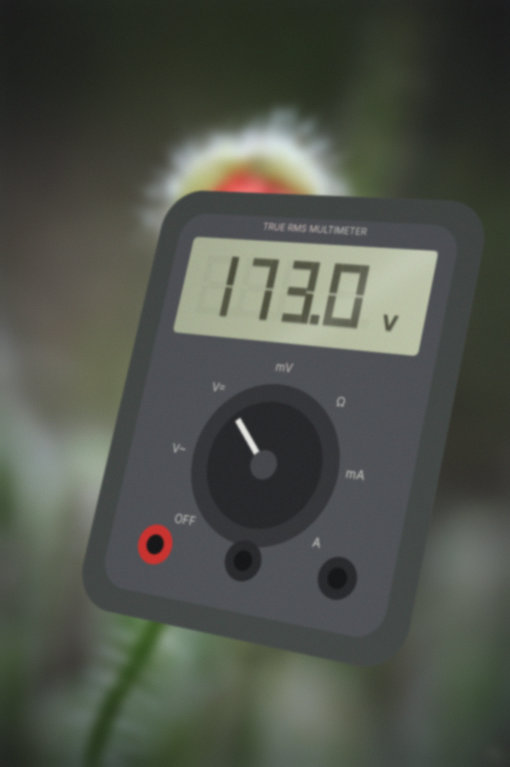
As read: 173.0V
